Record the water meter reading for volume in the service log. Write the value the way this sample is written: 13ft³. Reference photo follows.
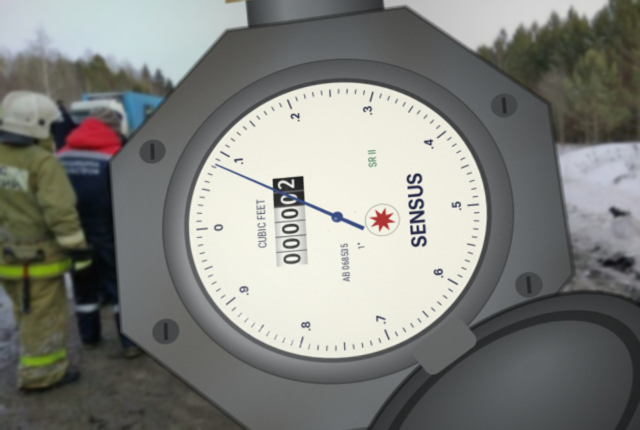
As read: 2.08ft³
